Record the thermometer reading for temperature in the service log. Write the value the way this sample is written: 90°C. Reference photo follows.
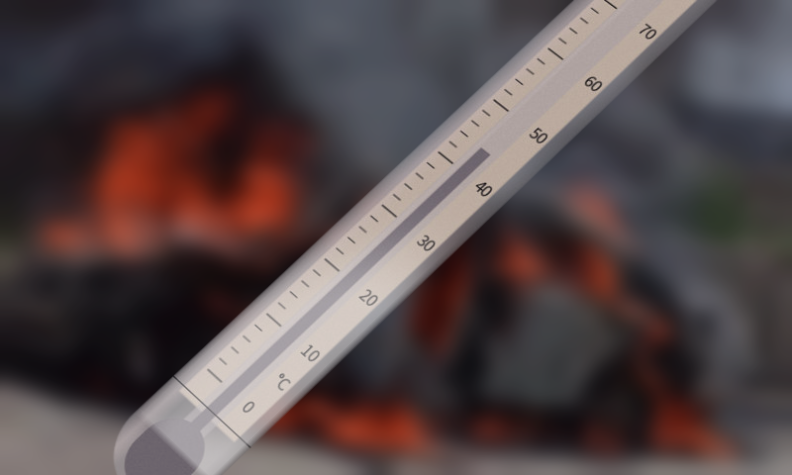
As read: 44°C
